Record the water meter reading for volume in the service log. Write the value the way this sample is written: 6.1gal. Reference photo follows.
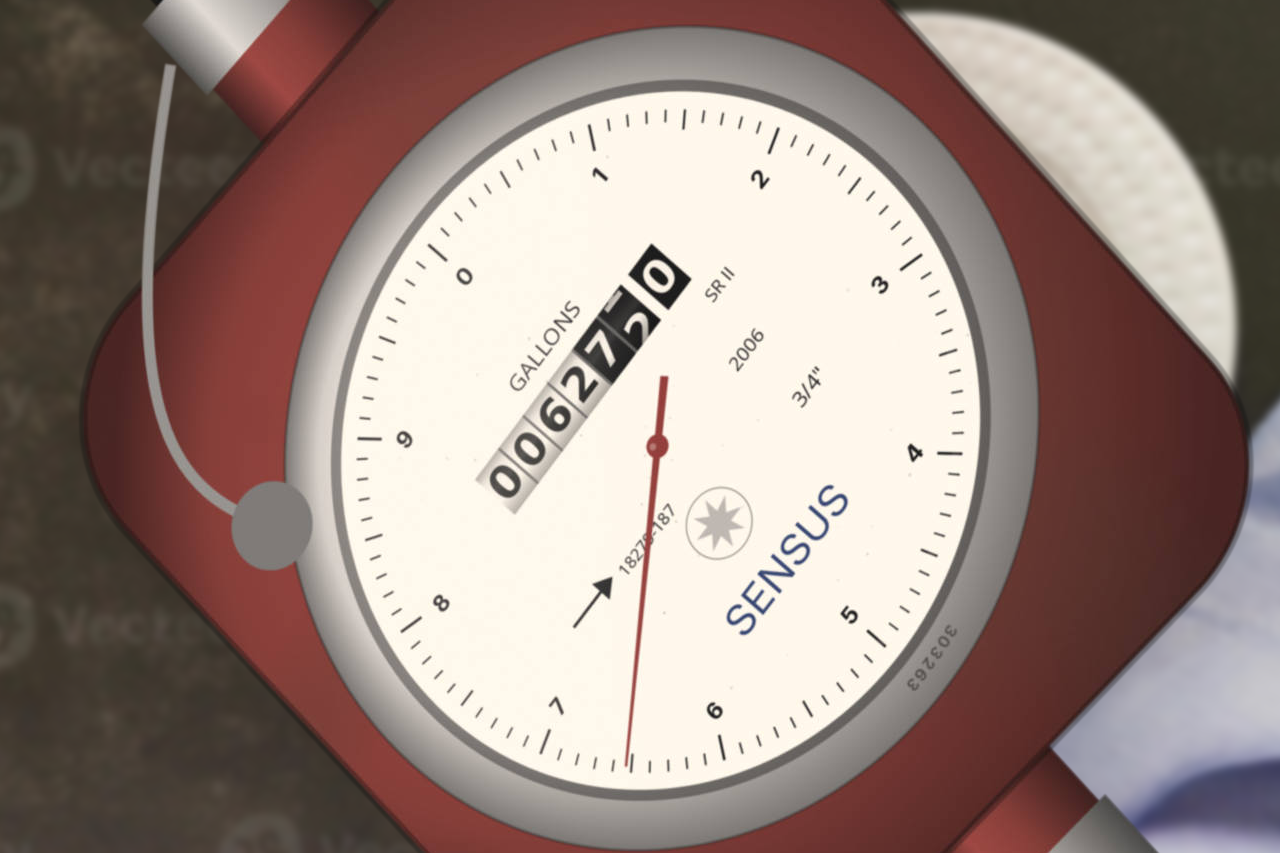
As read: 62716.5gal
